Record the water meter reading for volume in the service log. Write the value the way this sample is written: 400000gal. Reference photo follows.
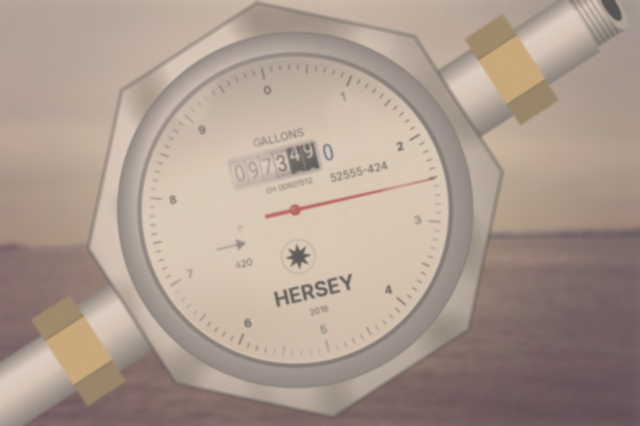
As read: 973492.5gal
